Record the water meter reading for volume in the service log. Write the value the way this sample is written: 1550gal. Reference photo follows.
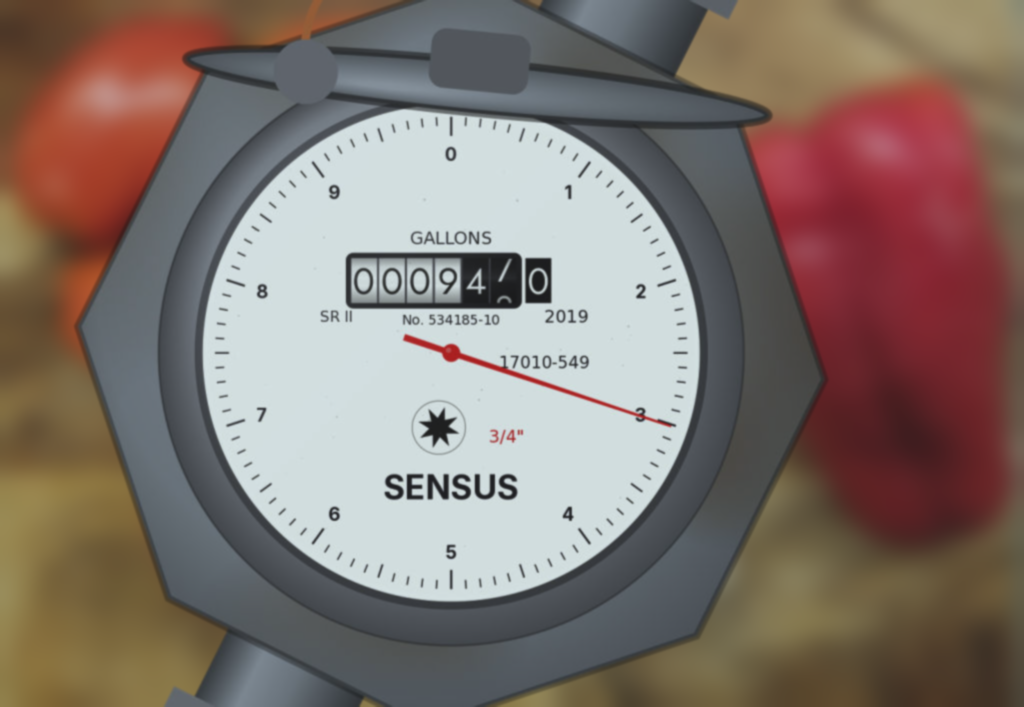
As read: 9473.0gal
